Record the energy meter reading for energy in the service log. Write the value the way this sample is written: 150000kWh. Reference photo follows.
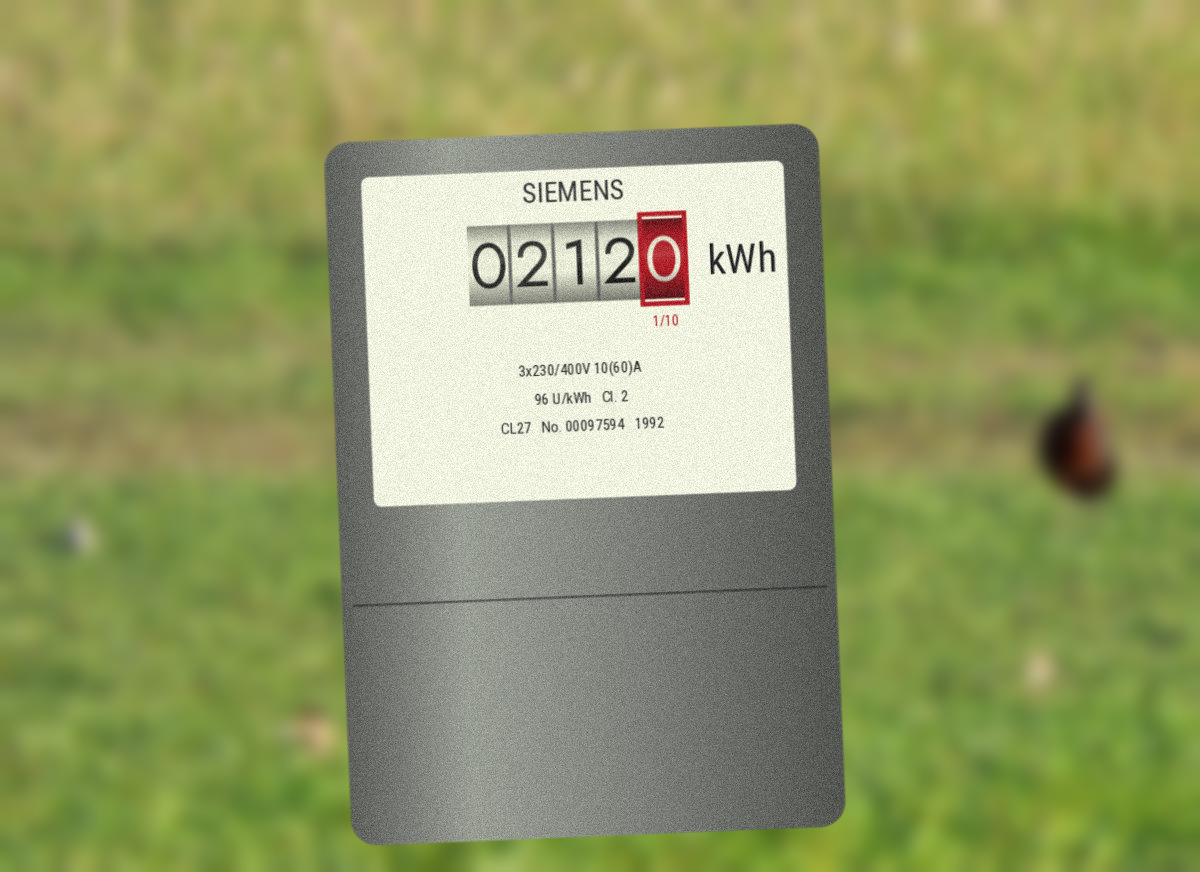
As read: 212.0kWh
